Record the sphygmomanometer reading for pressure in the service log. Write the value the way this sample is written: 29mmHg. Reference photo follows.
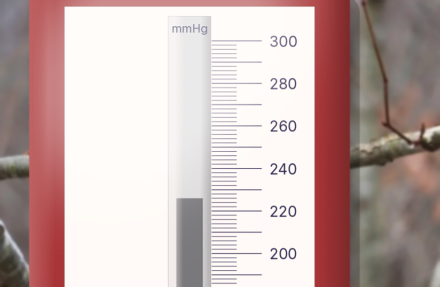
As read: 226mmHg
